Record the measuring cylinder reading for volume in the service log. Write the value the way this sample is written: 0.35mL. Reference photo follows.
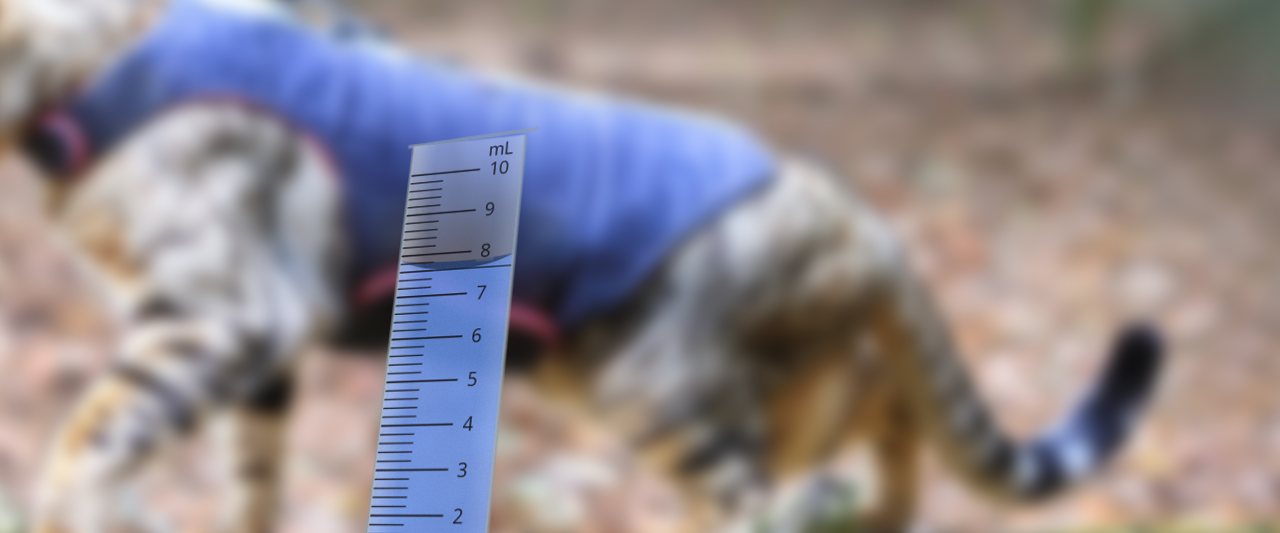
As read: 7.6mL
